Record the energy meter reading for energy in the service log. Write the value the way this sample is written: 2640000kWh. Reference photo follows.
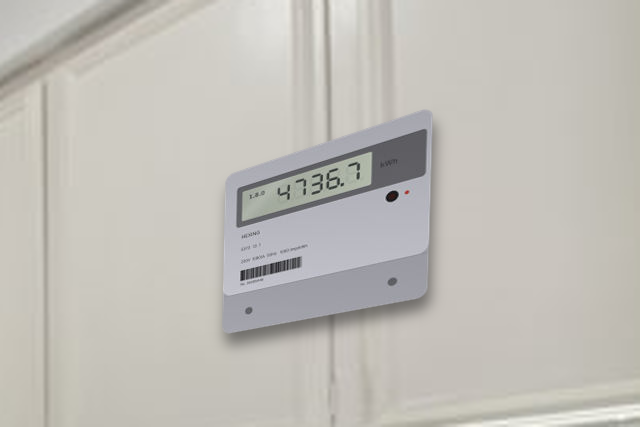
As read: 4736.7kWh
